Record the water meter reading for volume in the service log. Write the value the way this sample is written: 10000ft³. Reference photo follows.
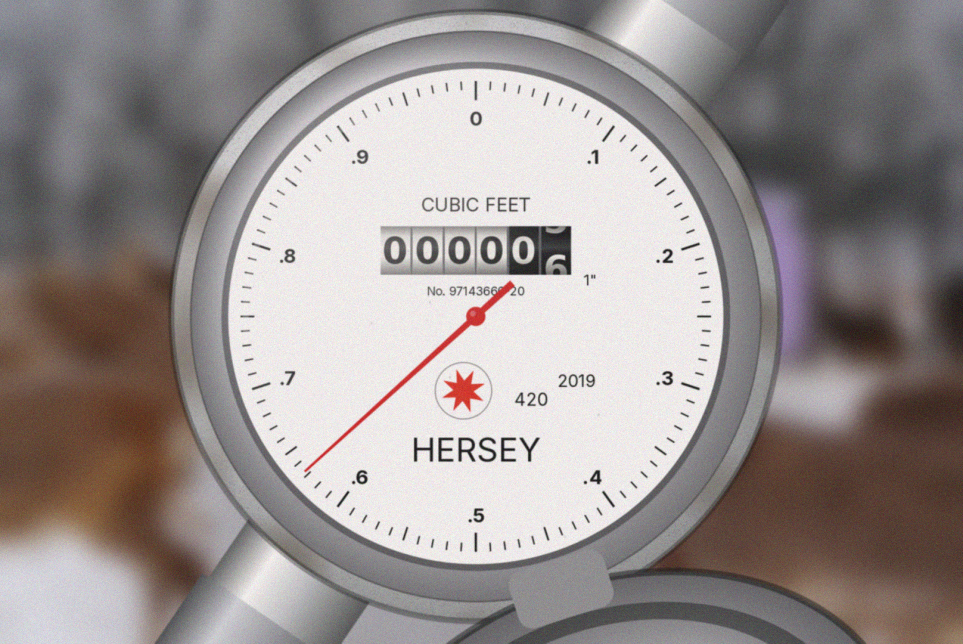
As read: 5.63ft³
